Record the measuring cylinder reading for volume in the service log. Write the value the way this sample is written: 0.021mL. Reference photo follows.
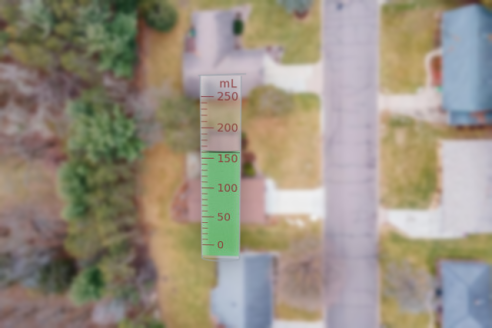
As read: 160mL
